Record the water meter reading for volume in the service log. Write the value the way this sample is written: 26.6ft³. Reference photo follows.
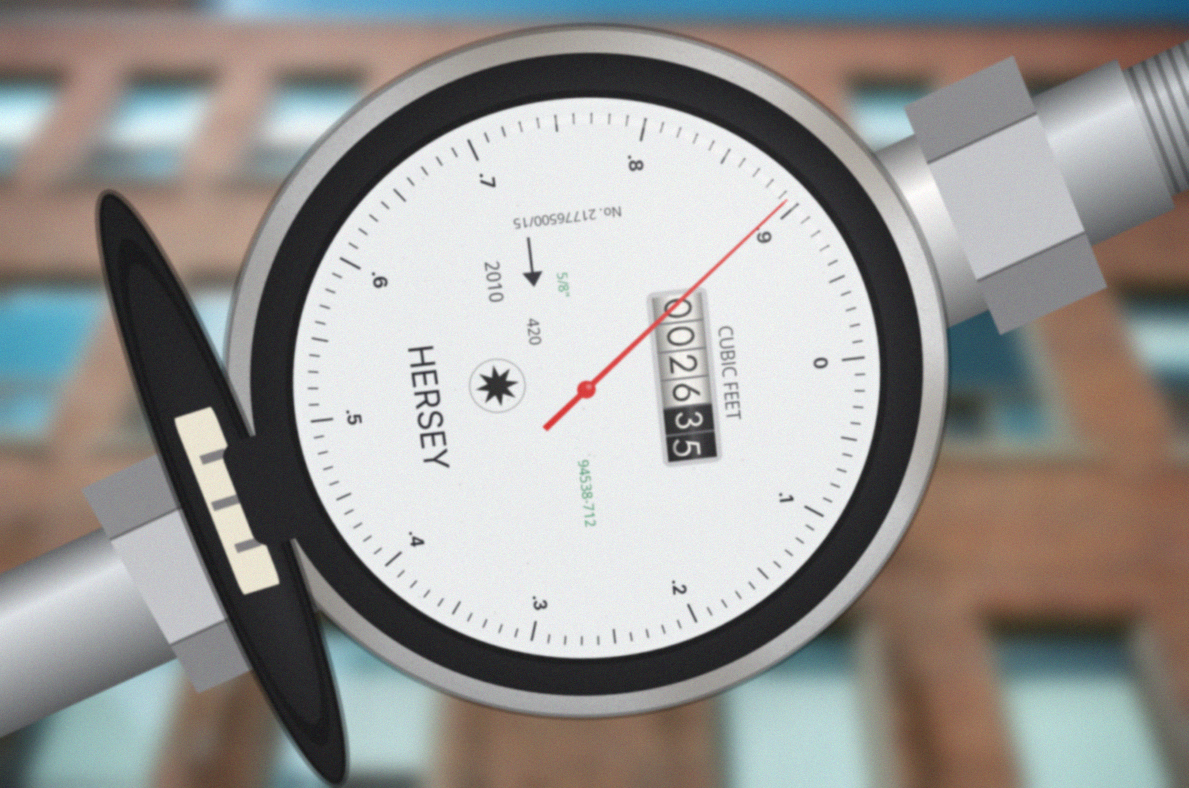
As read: 2634.89ft³
